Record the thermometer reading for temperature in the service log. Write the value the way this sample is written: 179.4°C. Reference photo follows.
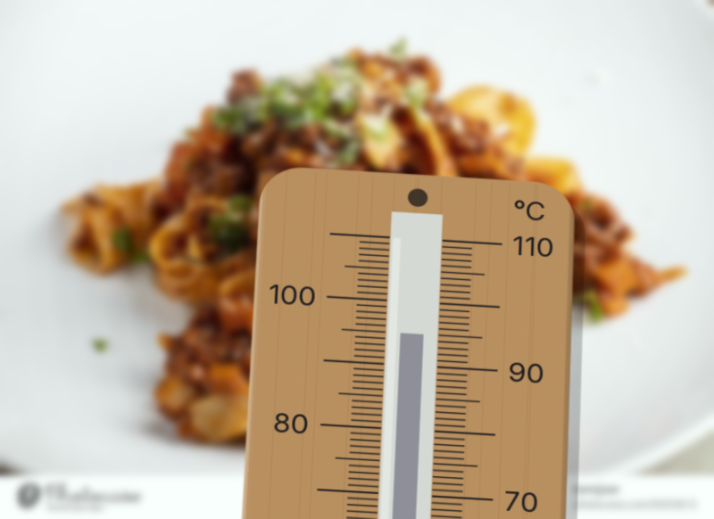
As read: 95°C
